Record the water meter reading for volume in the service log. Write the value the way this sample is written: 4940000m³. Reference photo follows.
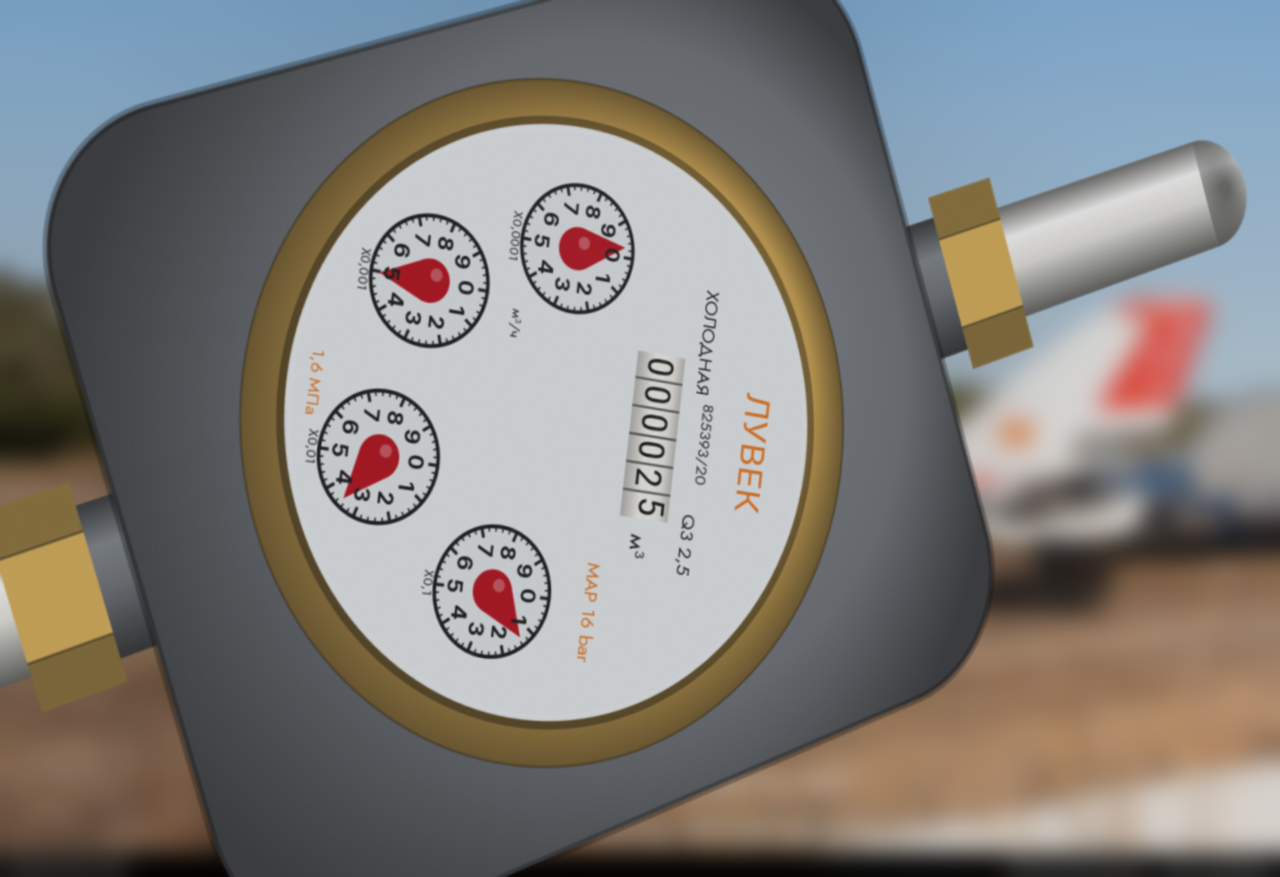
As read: 25.1349m³
